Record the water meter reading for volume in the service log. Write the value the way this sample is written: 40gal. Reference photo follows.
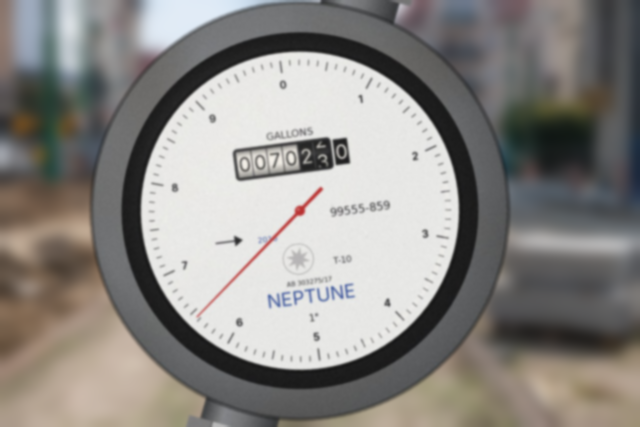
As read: 70226.4gal
